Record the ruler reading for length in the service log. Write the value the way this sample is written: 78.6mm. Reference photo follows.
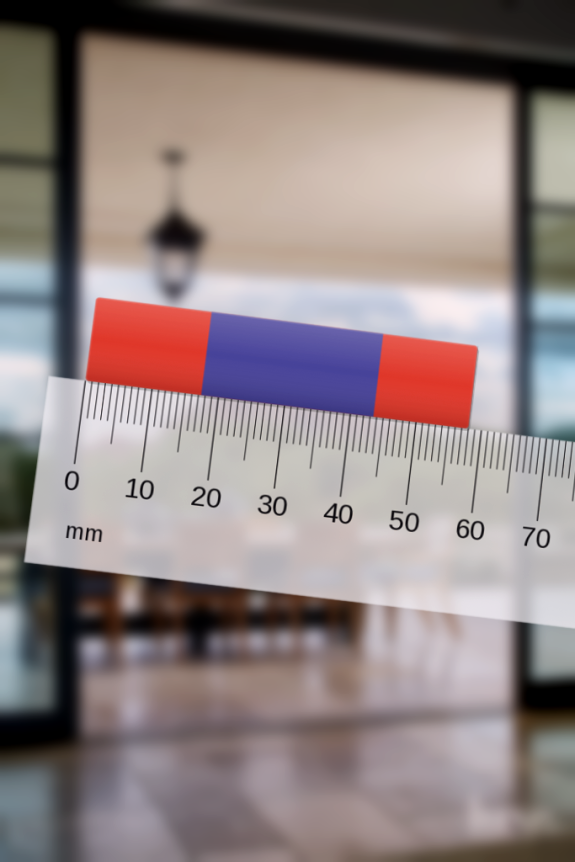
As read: 58mm
